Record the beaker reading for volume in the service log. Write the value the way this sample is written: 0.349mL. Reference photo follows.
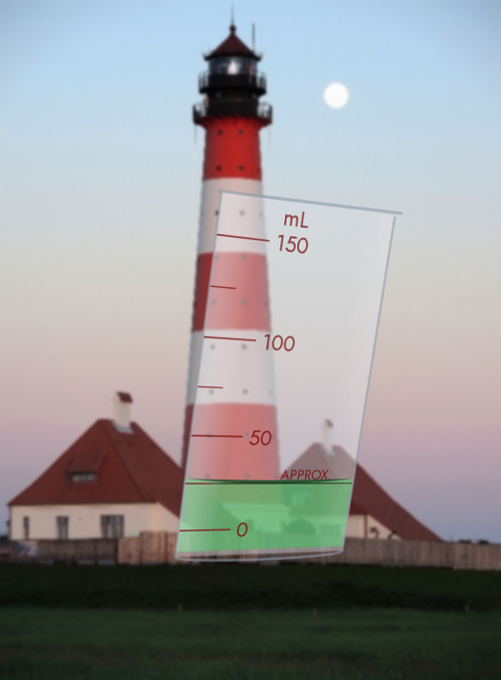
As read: 25mL
